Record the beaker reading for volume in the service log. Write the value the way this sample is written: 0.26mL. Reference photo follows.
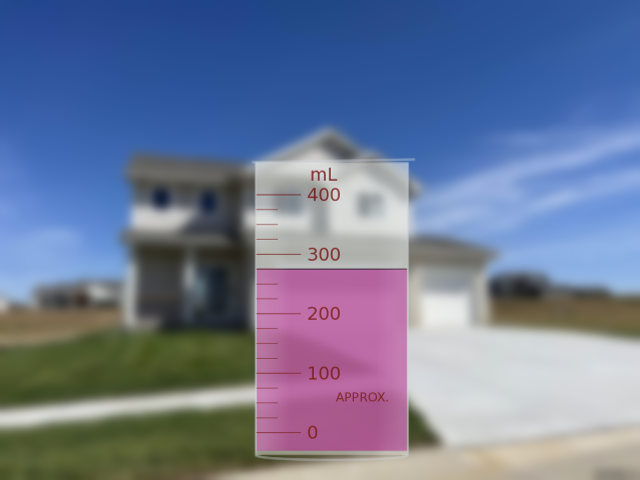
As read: 275mL
